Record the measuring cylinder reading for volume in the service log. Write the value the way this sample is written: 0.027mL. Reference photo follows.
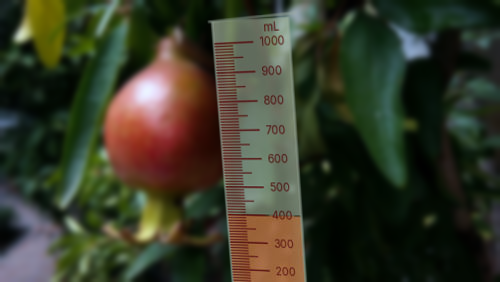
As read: 400mL
